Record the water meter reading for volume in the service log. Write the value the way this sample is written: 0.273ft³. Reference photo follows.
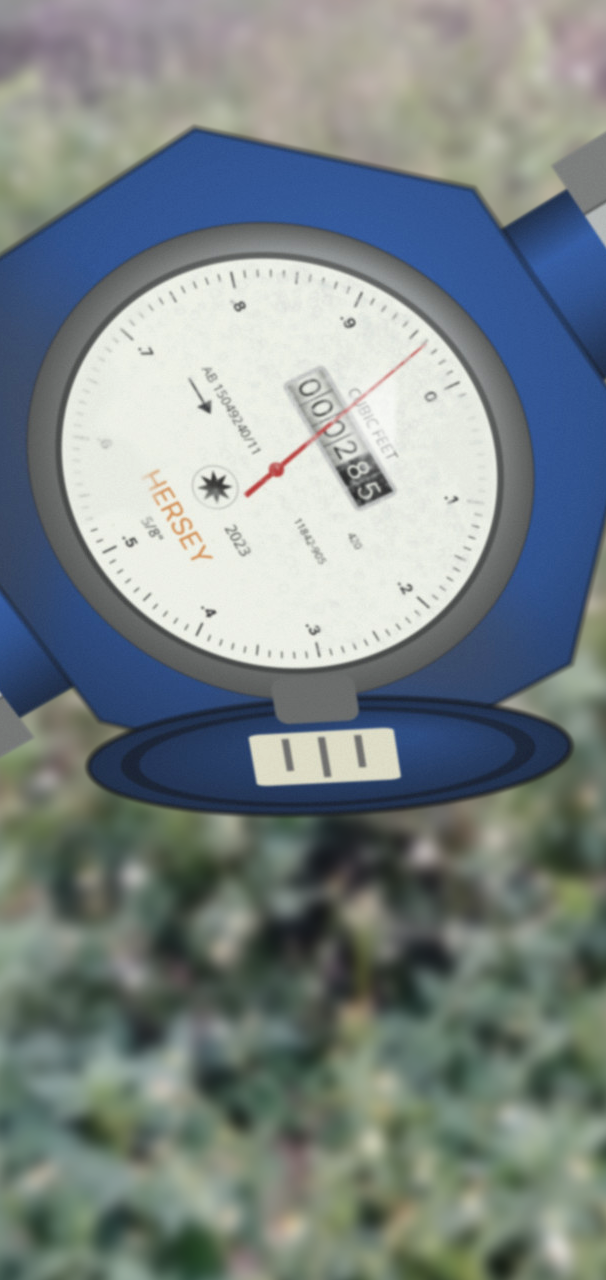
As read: 284.96ft³
